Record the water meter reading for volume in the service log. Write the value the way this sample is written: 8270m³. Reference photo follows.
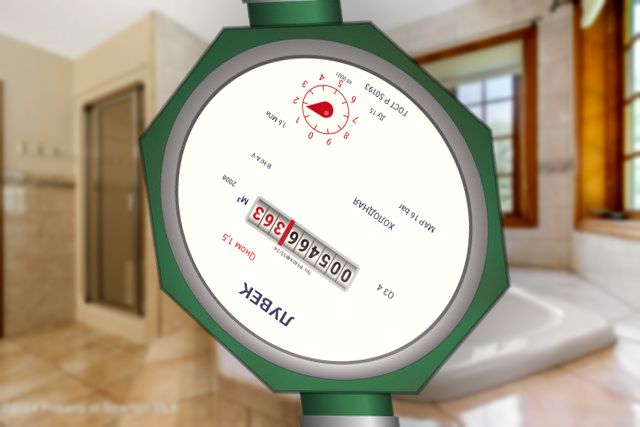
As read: 5466.3631m³
